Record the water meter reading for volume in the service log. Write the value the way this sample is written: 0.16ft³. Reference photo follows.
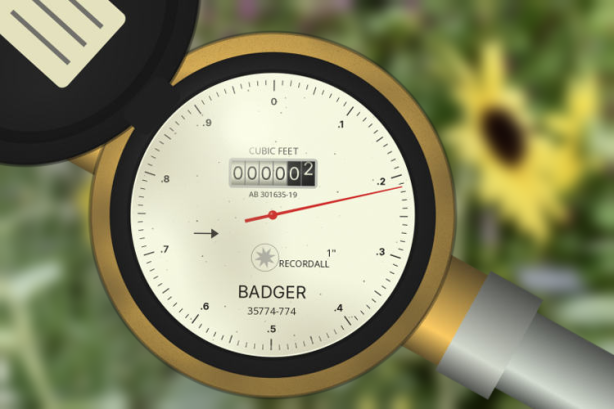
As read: 2.21ft³
